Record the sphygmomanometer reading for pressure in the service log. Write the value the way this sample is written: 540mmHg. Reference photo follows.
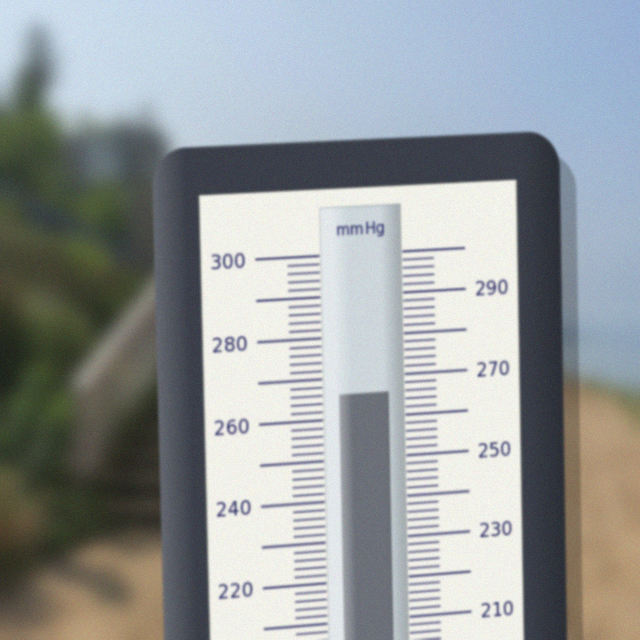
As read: 266mmHg
